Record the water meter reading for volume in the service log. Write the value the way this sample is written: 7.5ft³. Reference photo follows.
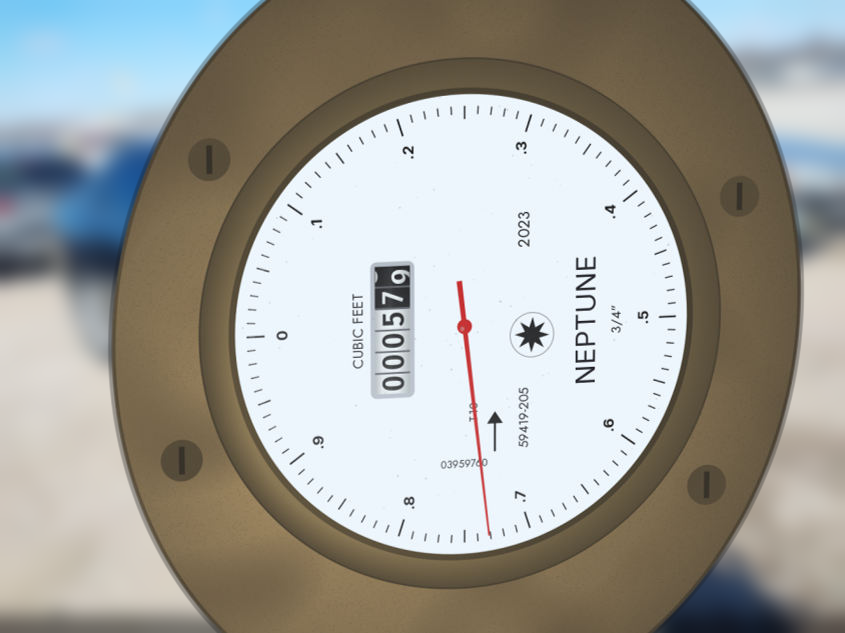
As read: 578.73ft³
